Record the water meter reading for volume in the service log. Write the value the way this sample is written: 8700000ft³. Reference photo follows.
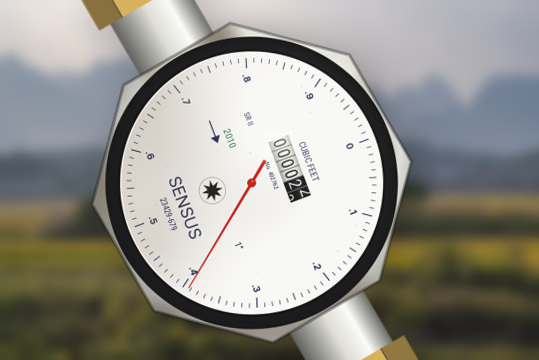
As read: 22.39ft³
